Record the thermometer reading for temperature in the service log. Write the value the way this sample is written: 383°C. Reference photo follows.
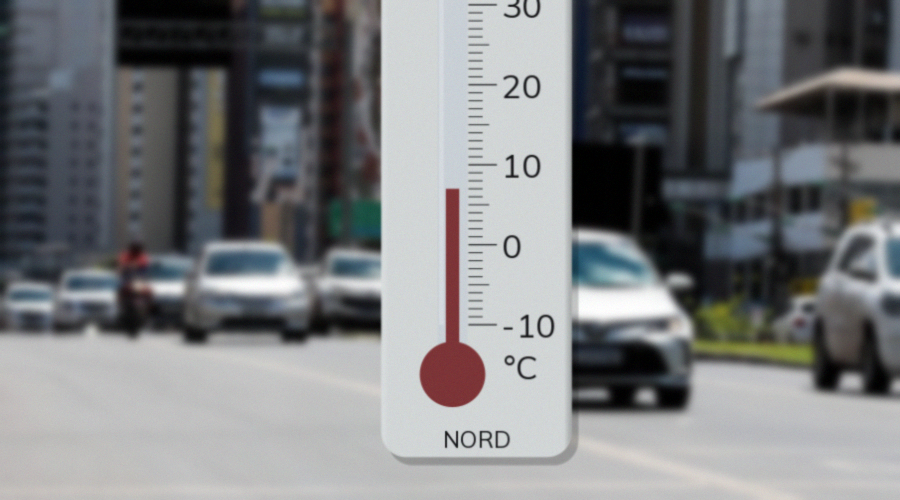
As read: 7°C
